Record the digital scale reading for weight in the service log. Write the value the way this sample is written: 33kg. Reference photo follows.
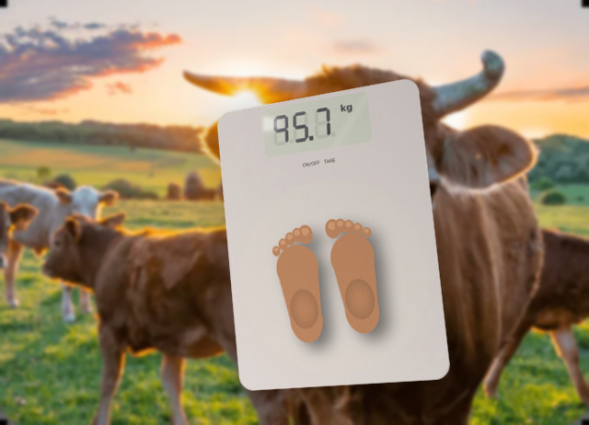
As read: 95.7kg
